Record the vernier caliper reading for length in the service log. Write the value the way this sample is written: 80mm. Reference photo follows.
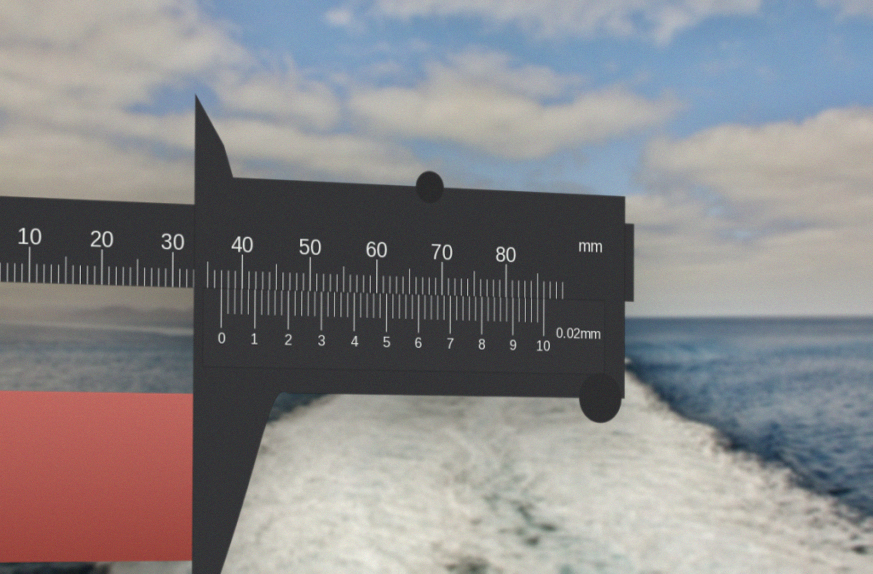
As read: 37.0mm
